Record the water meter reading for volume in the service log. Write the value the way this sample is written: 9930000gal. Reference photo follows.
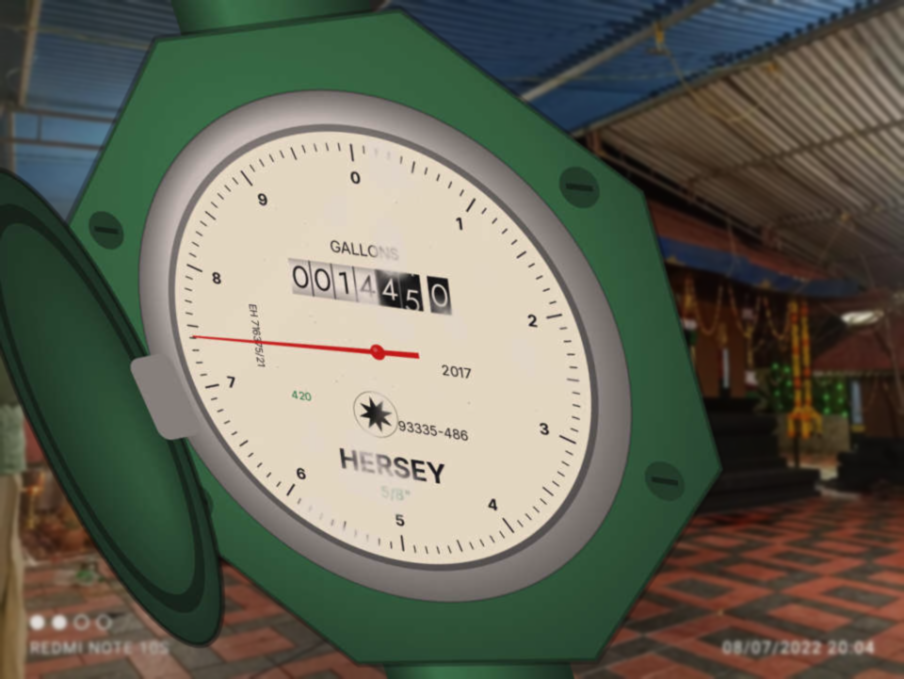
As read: 14447.4gal
